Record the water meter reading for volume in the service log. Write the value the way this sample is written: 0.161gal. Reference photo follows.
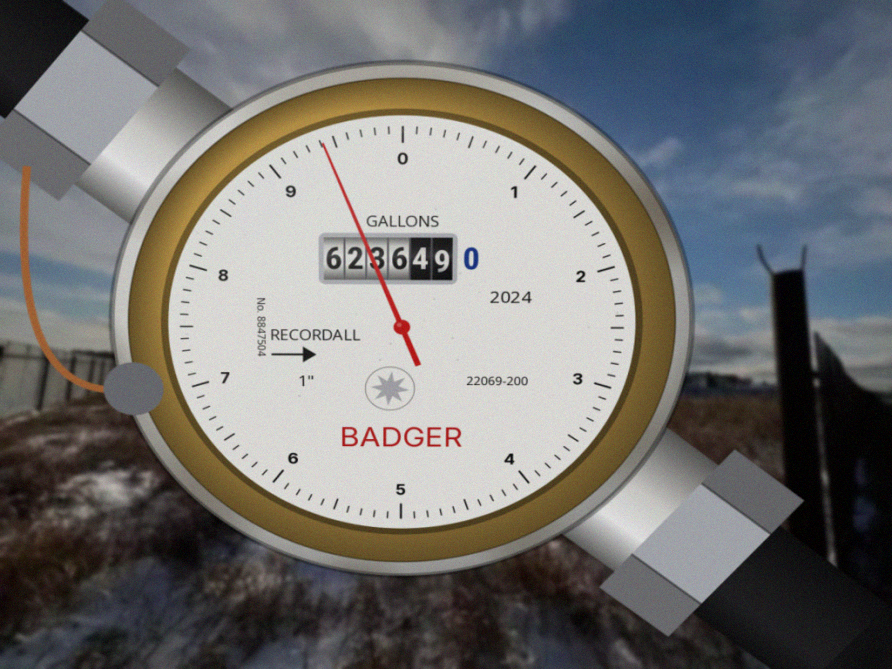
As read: 6236489.4gal
